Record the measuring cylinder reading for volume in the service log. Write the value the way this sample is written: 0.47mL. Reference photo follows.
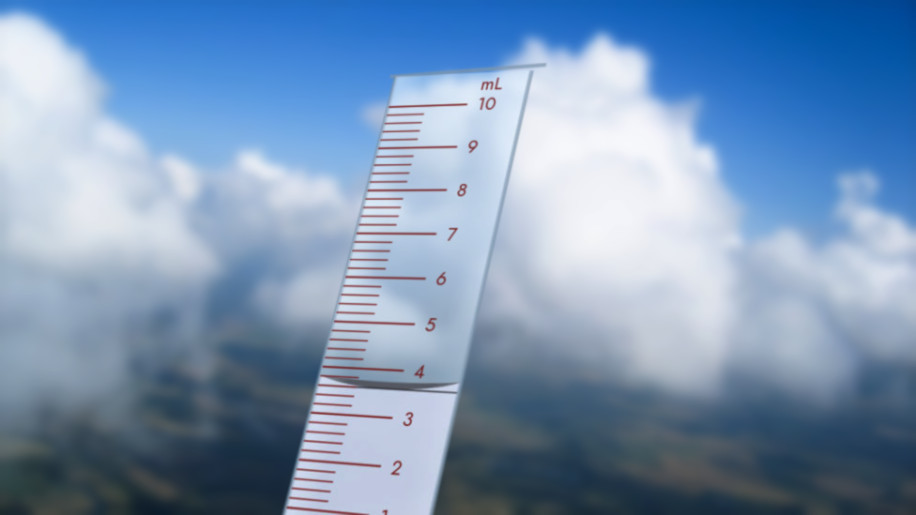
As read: 3.6mL
